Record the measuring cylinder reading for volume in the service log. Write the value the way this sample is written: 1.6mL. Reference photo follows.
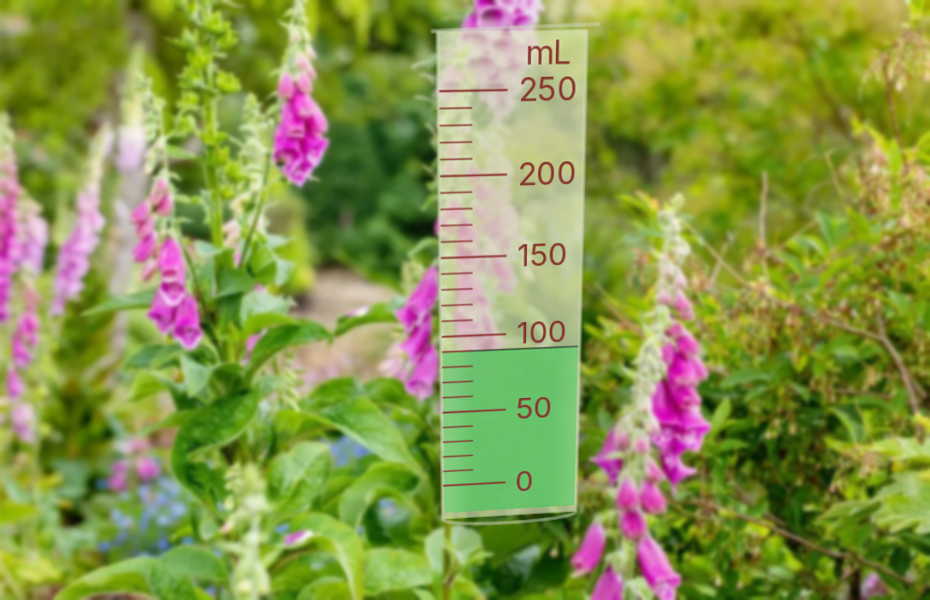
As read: 90mL
